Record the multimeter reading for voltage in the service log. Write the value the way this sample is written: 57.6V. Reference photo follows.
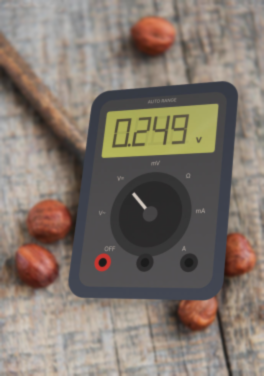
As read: 0.249V
